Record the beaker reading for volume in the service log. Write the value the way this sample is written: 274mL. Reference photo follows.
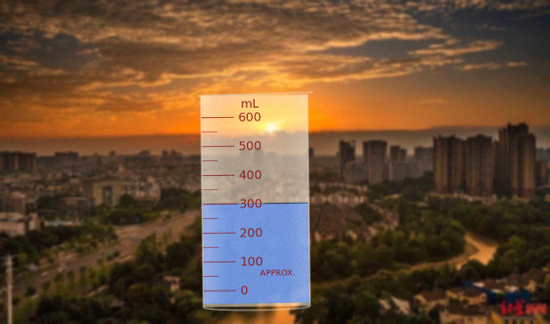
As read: 300mL
